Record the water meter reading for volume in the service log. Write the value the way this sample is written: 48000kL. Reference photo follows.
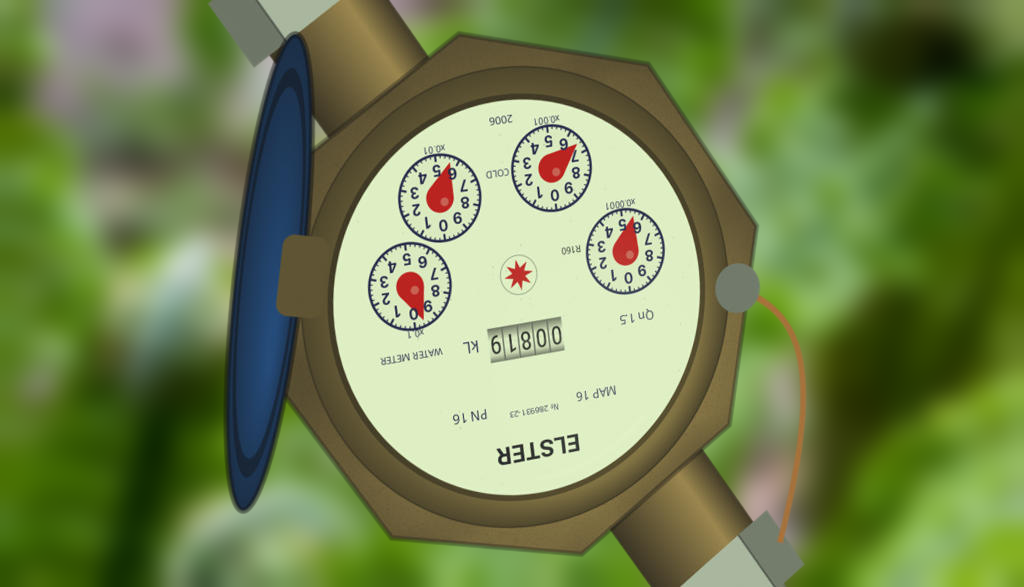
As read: 818.9565kL
